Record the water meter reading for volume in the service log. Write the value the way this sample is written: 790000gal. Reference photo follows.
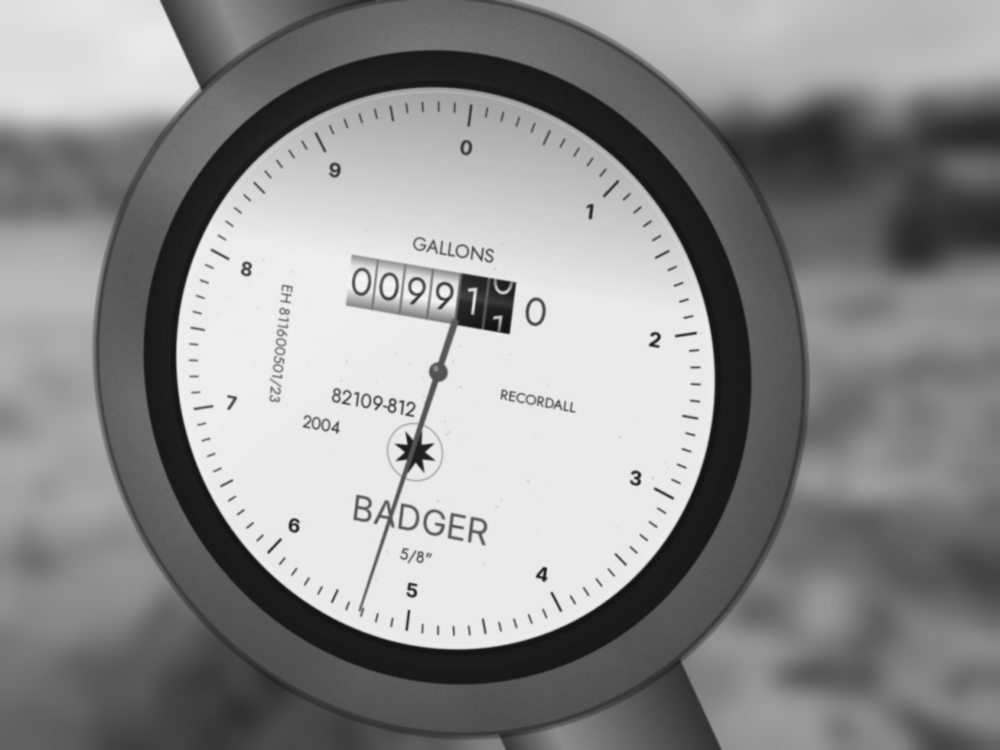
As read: 99105.3gal
